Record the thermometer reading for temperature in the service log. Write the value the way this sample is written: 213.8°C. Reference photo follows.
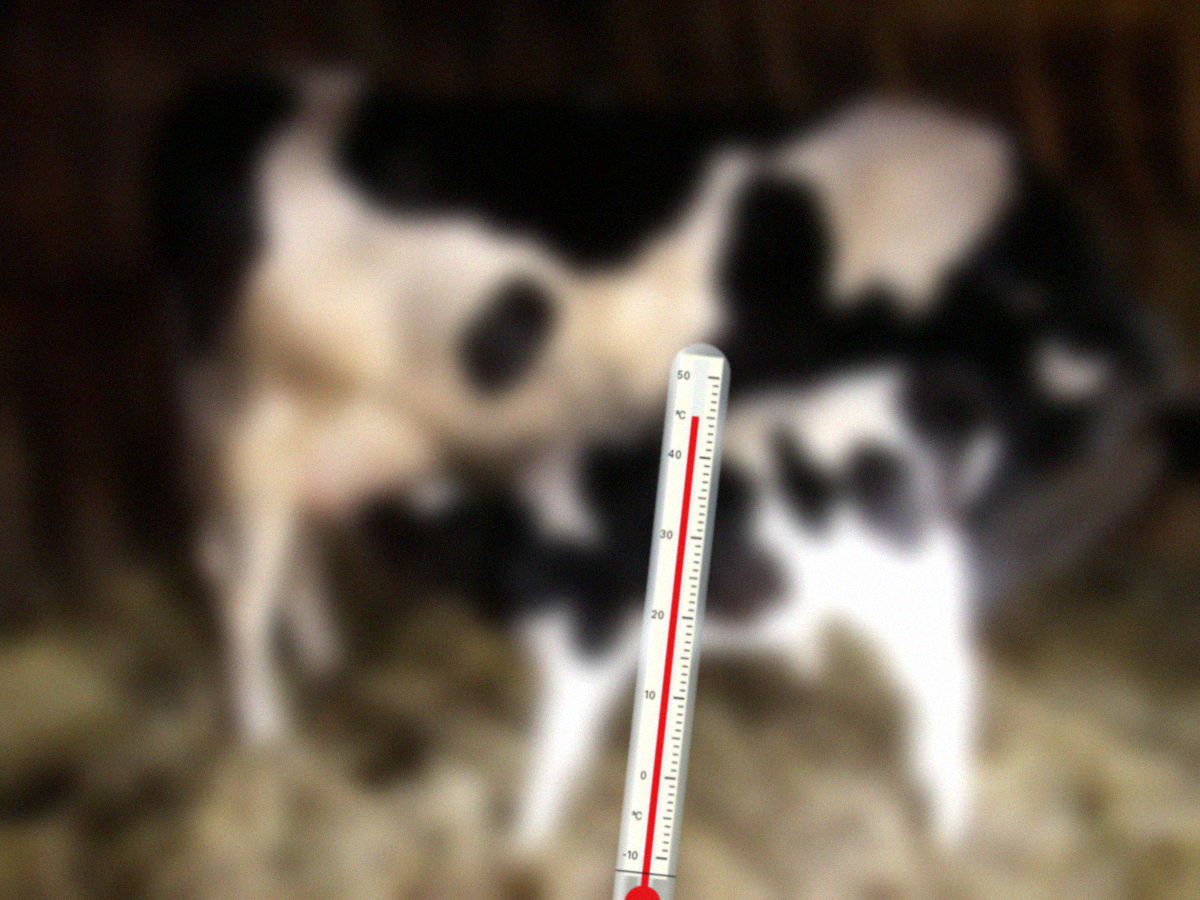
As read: 45°C
